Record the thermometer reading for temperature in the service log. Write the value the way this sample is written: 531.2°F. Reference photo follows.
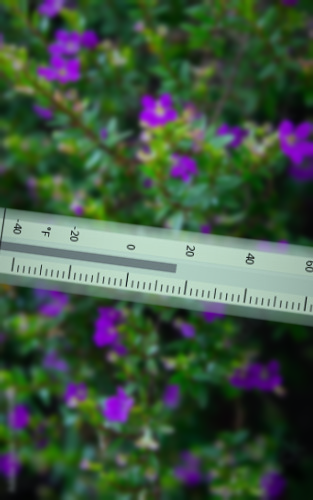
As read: 16°F
